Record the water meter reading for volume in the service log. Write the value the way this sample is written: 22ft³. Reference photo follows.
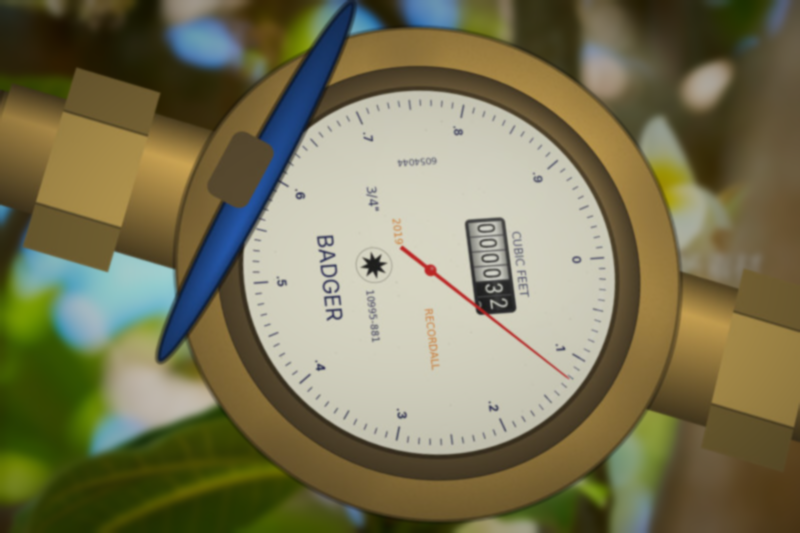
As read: 32.12ft³
